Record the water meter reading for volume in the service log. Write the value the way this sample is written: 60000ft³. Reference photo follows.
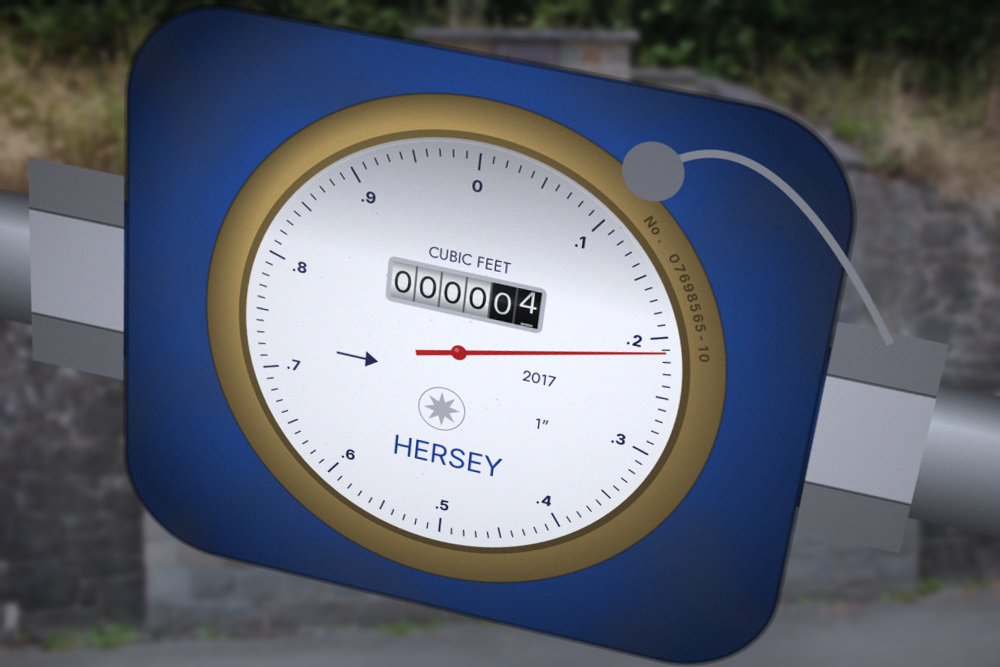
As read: 4.21ft³
